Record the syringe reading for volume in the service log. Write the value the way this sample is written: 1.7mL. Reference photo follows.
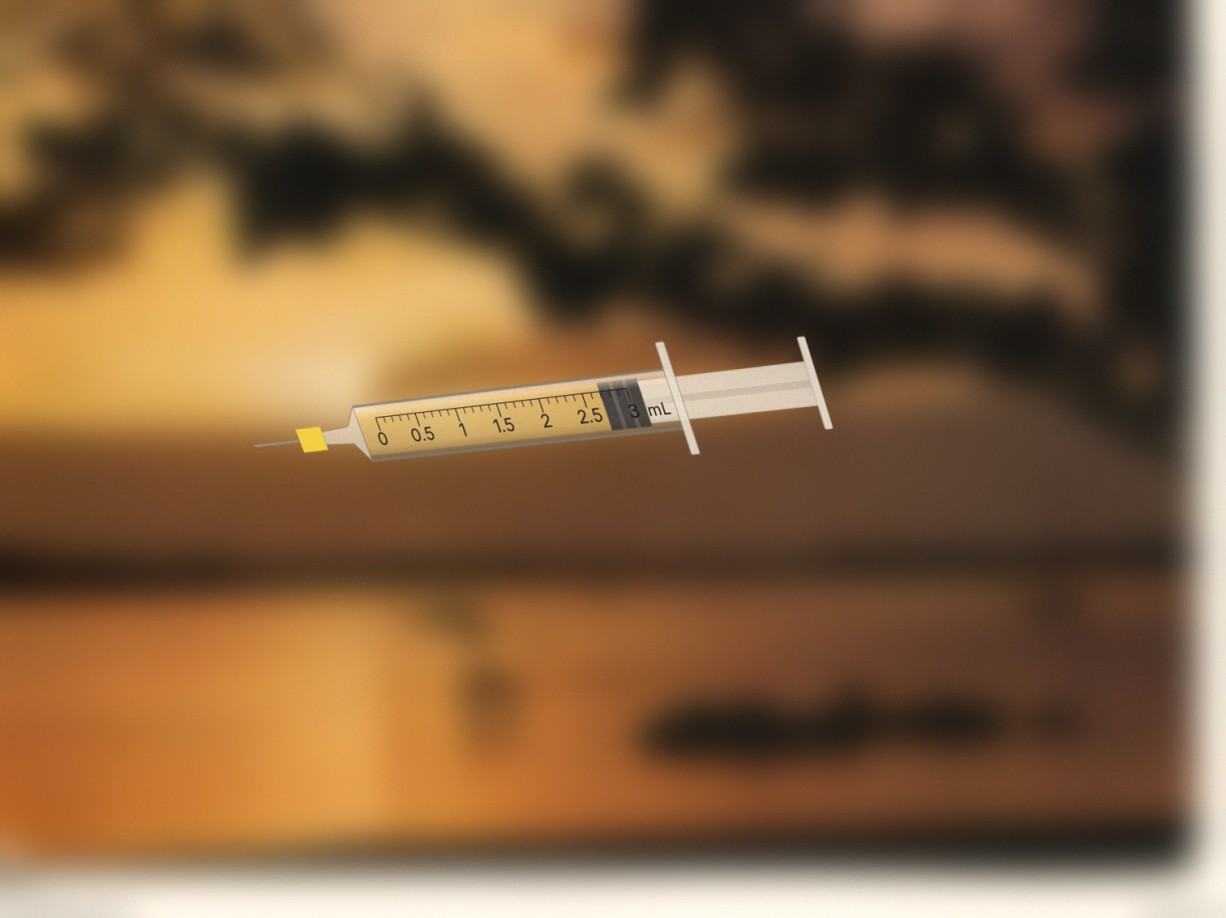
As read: 2.7mL
